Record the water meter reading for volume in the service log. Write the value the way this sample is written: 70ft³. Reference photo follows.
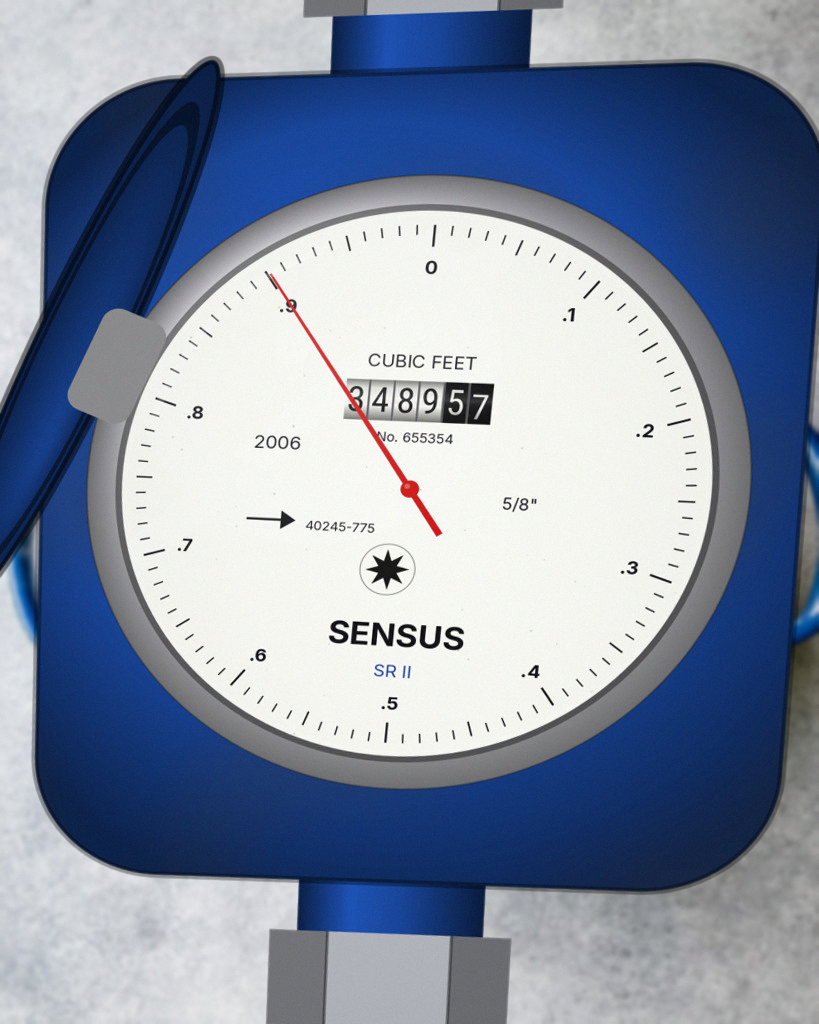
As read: 348956.90ft³
